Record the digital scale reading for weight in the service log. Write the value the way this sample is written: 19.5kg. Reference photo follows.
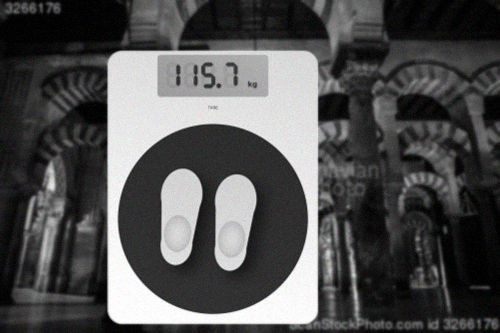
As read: 115.7kg
